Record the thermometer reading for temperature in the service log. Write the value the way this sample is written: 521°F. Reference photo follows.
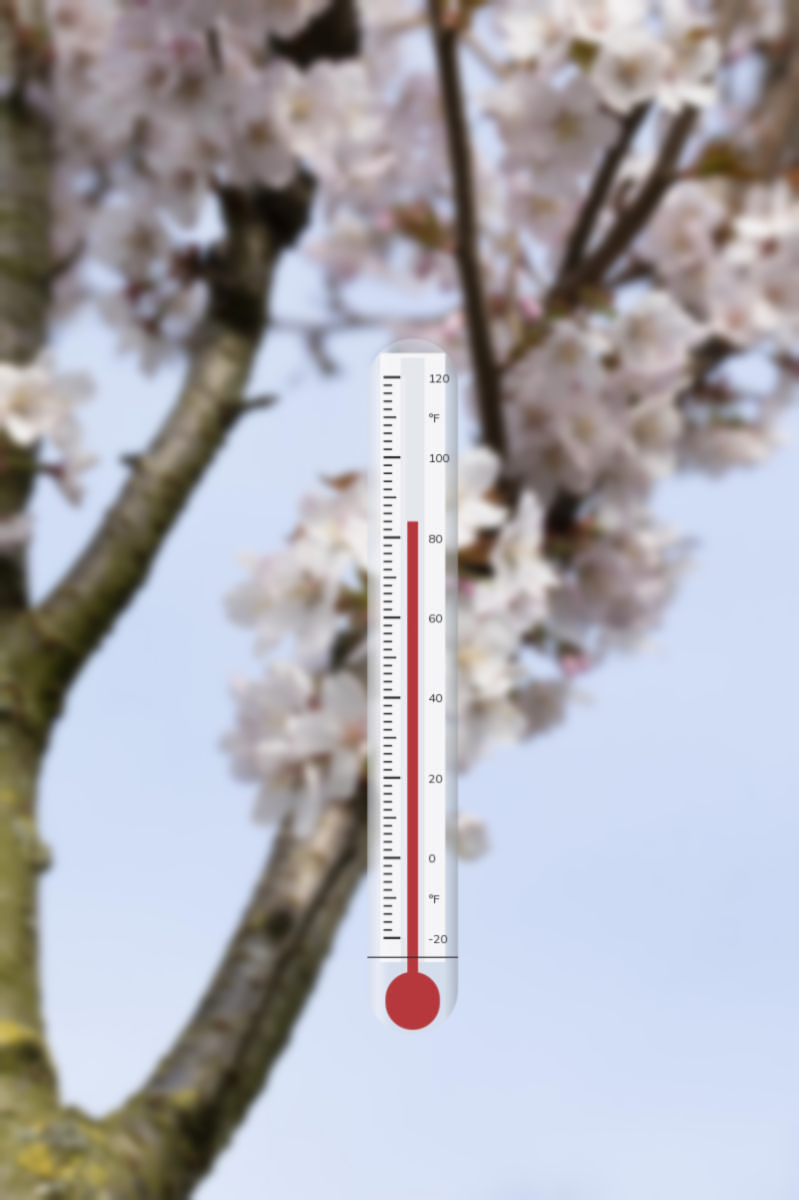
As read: 84°F
